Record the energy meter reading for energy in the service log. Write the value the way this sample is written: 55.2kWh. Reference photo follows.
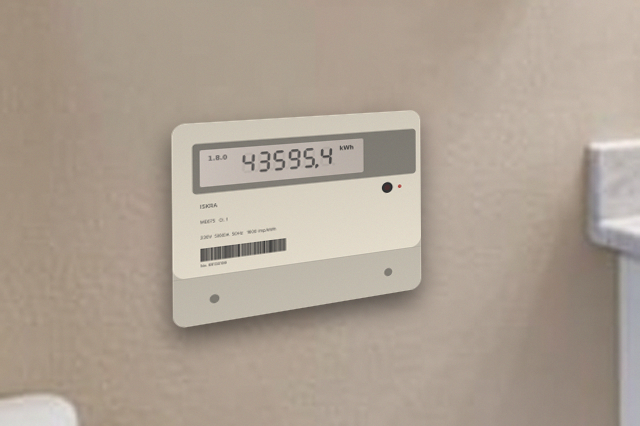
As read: 43595.4kWh
